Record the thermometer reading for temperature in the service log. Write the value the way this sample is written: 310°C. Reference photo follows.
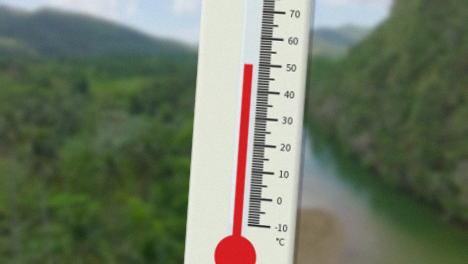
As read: 50°C
